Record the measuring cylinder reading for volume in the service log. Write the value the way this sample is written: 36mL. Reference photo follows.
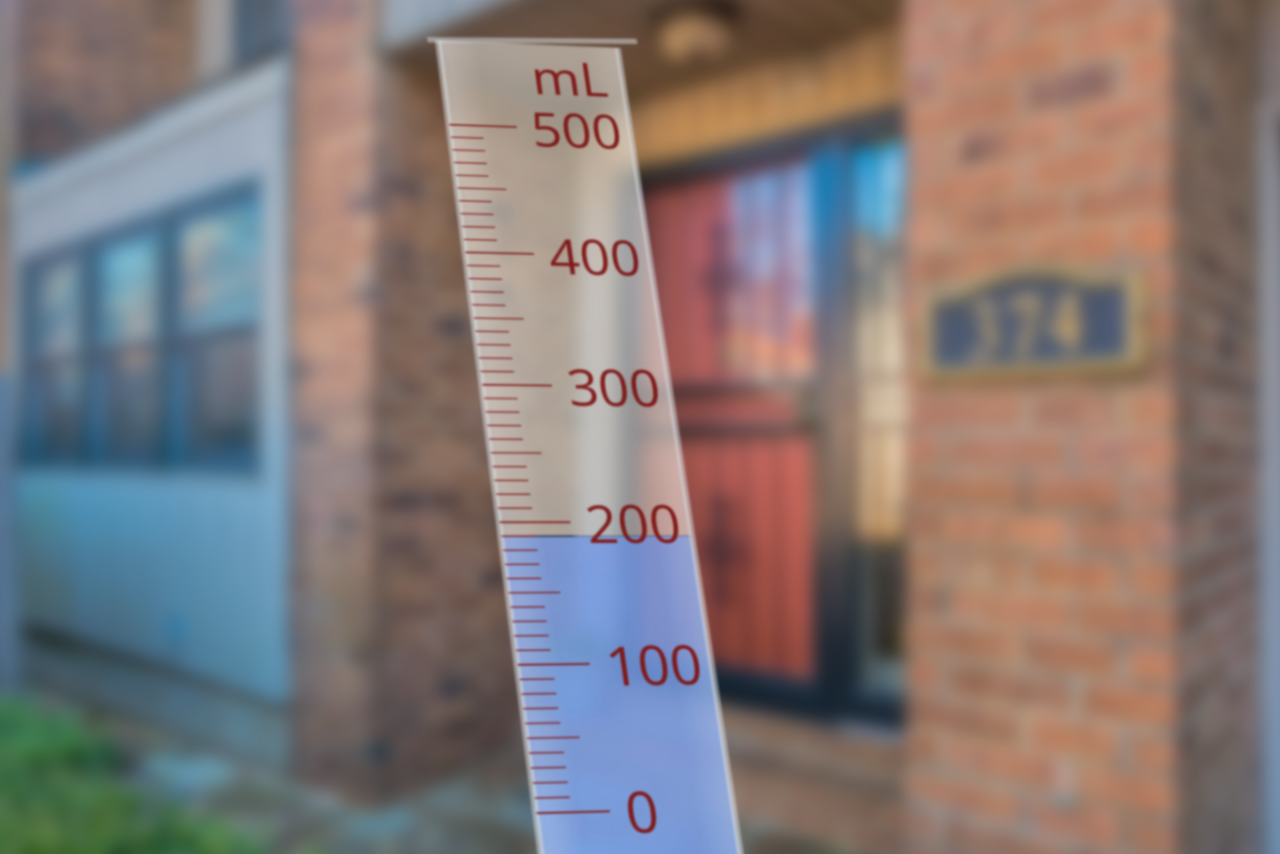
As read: 190mL
